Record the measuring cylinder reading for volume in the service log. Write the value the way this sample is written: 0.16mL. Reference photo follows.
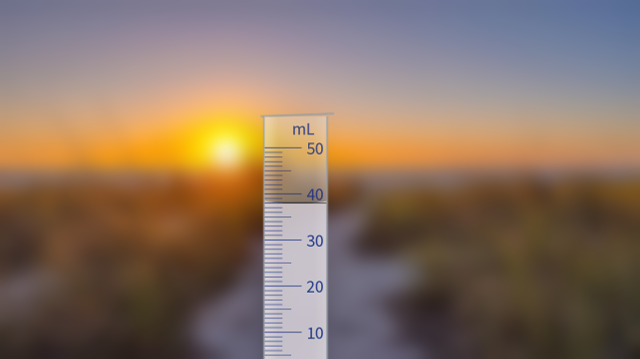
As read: 38mL
